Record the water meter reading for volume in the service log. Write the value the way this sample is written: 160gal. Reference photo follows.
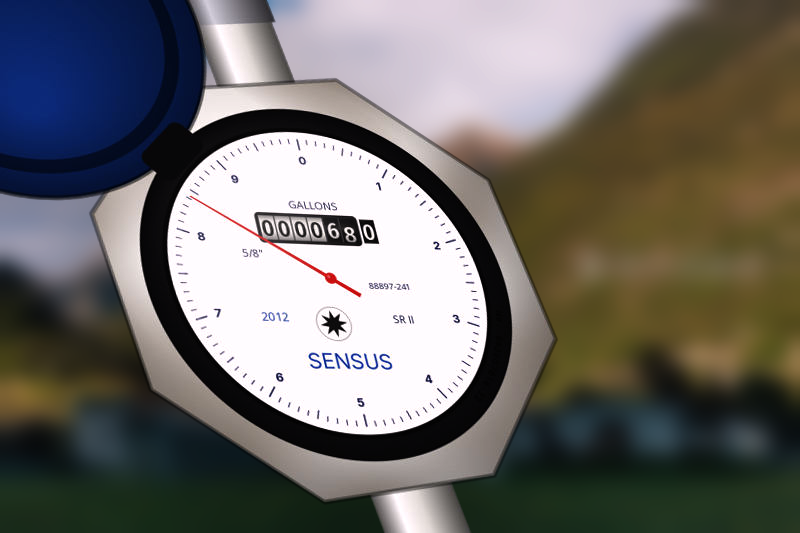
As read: 678.4gal
